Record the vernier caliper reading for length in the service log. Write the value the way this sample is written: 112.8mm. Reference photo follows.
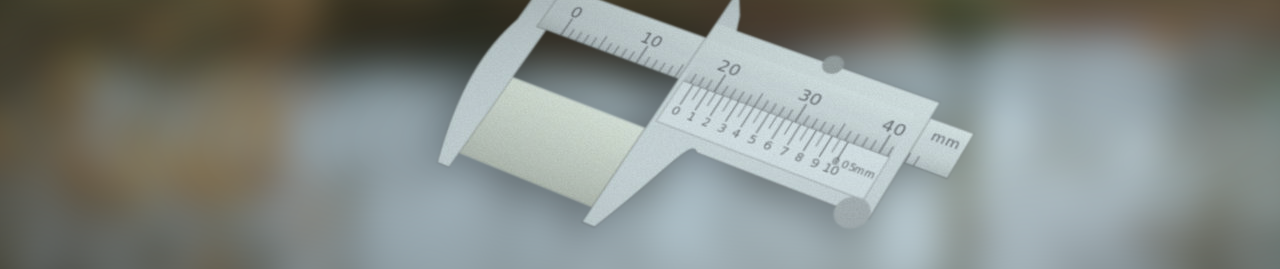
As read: 17.4mm
